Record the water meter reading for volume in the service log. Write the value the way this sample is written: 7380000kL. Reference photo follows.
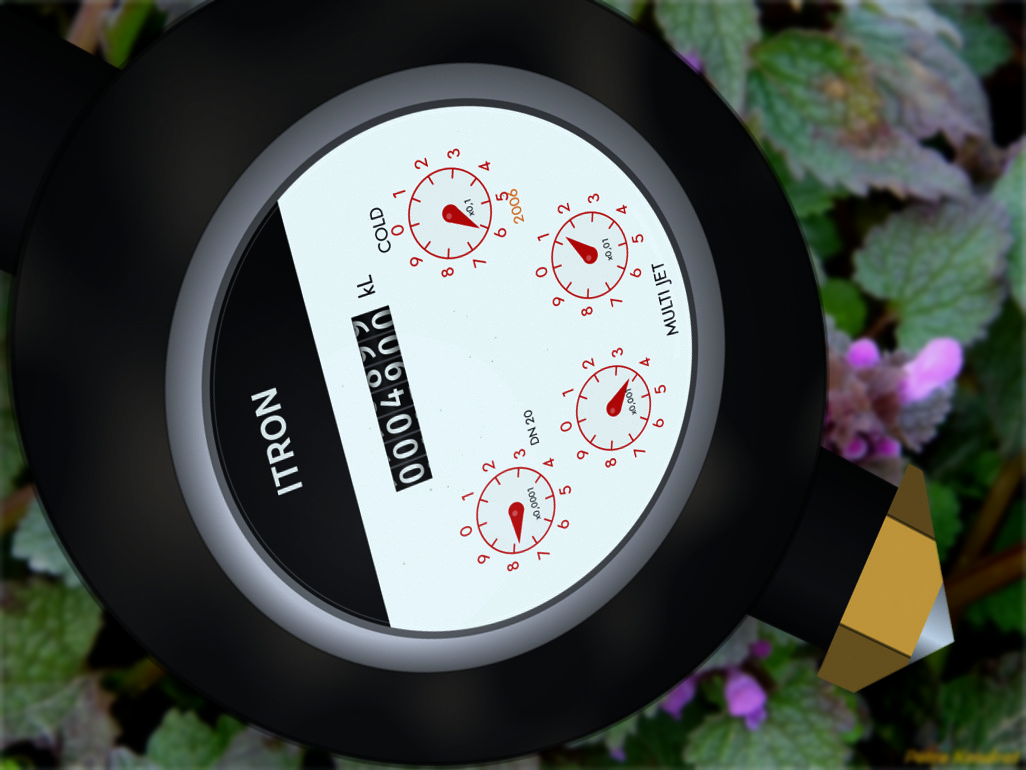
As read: 4899.6137kL
